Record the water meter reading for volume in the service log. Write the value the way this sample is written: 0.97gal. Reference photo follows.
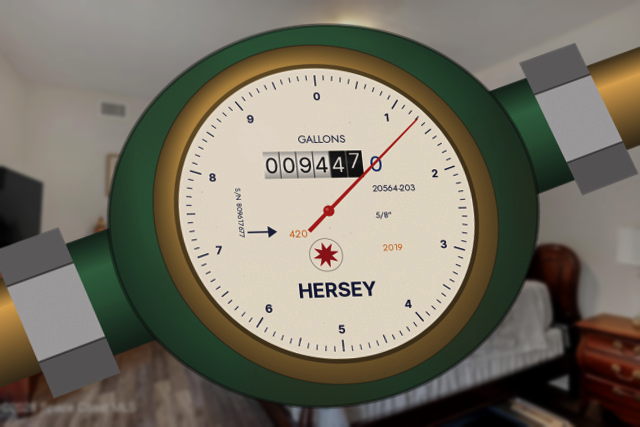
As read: 94471.3gal
